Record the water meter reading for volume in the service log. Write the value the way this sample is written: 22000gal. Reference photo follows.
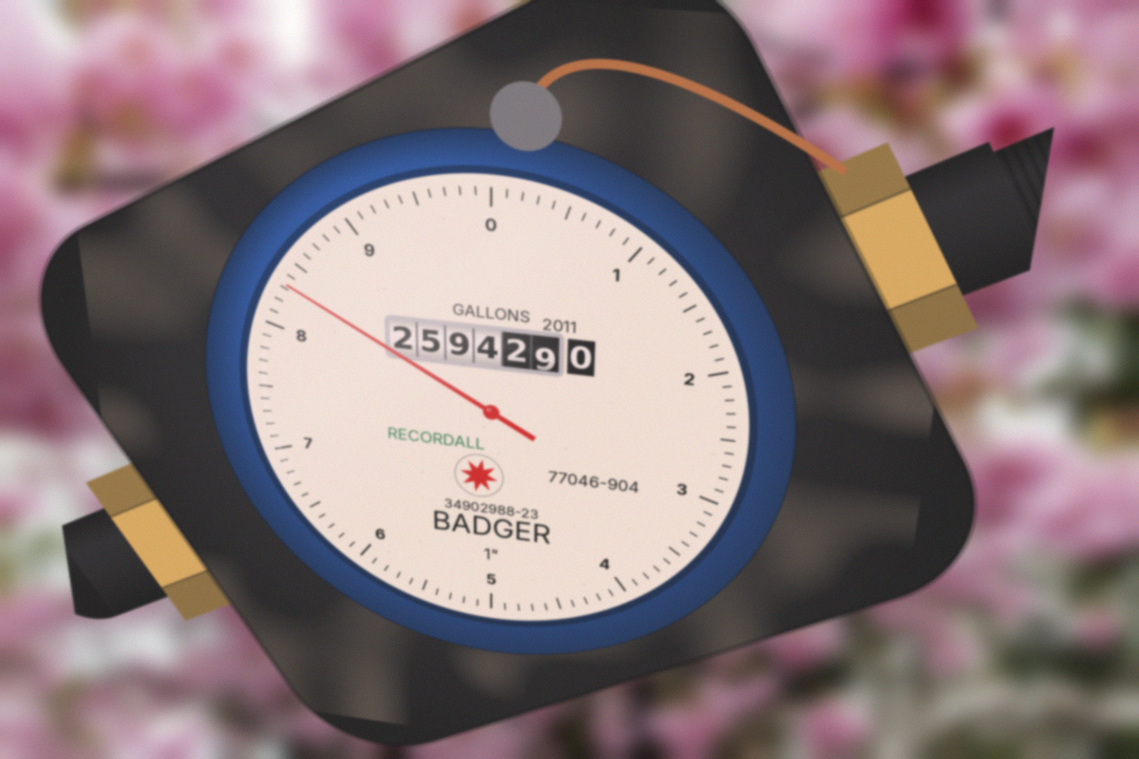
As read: 2594288.3gal
